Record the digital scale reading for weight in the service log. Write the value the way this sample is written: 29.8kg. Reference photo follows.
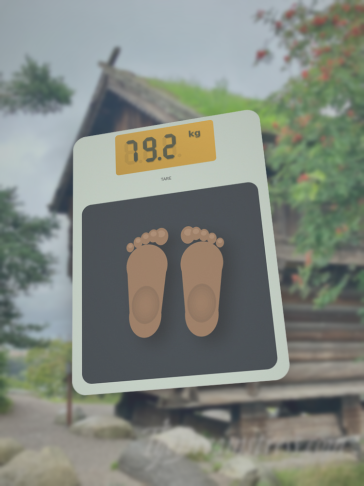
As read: 79.2kg
